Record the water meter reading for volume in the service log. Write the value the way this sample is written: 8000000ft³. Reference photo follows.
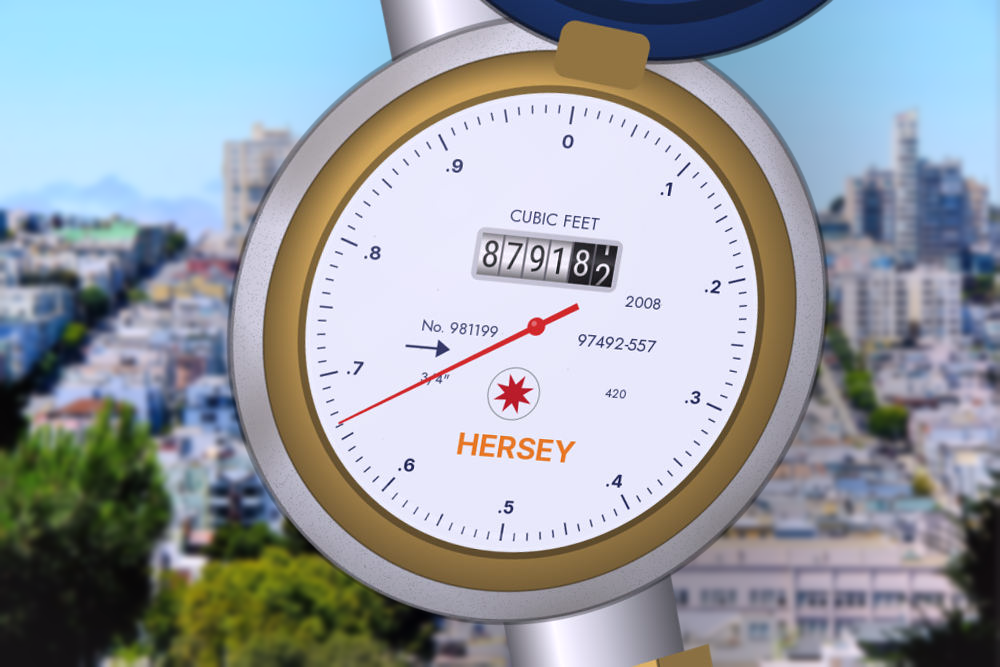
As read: 879181.66ft³
